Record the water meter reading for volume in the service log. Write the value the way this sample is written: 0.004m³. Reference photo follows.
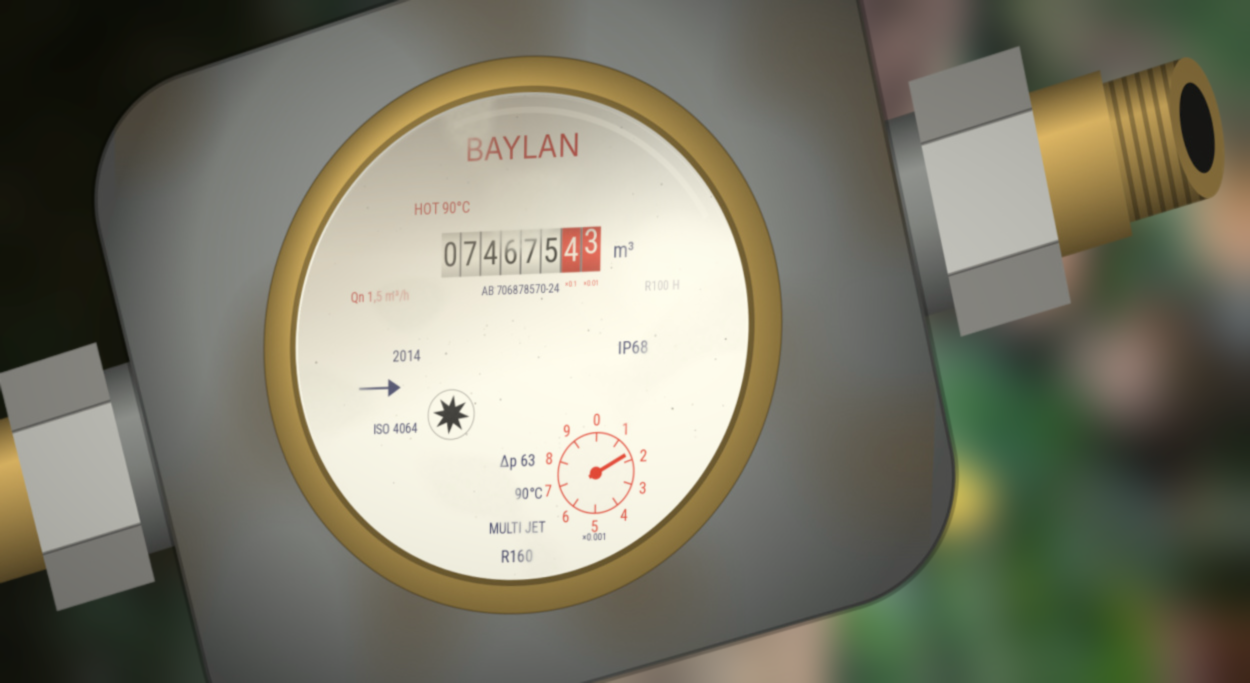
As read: 74675.431m³
